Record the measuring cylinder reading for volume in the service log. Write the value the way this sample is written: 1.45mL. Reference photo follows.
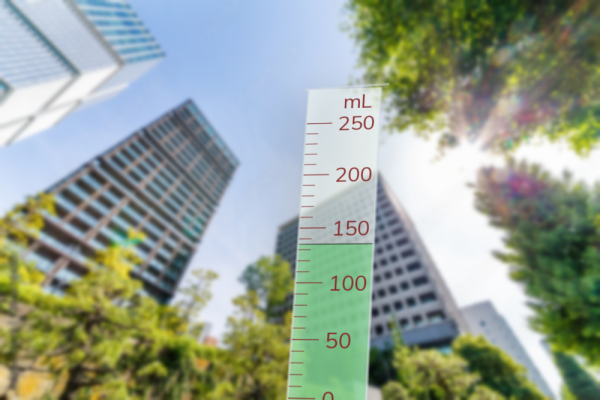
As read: 135mL
